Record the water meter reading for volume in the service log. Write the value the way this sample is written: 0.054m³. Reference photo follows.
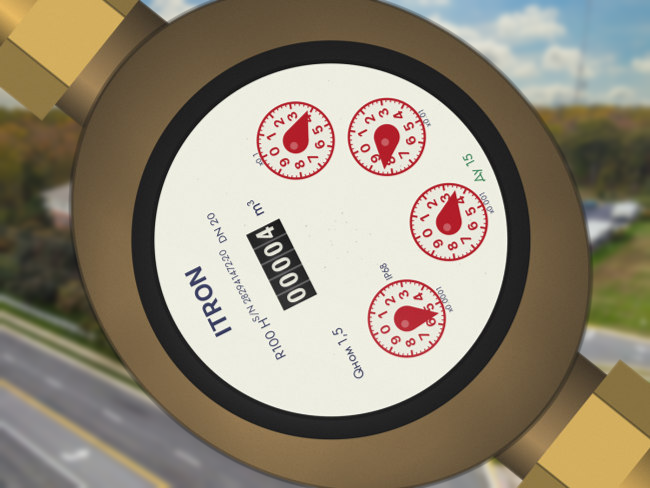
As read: 4.3835m³
